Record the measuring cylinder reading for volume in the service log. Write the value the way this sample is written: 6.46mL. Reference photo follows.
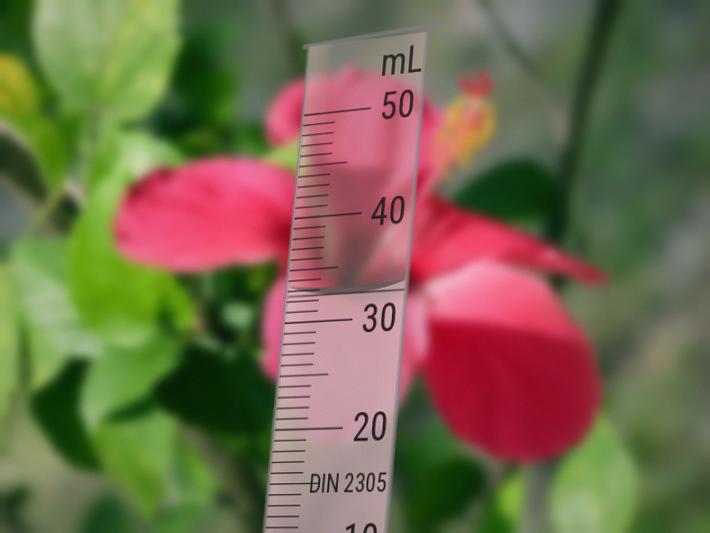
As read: 32.5mL
